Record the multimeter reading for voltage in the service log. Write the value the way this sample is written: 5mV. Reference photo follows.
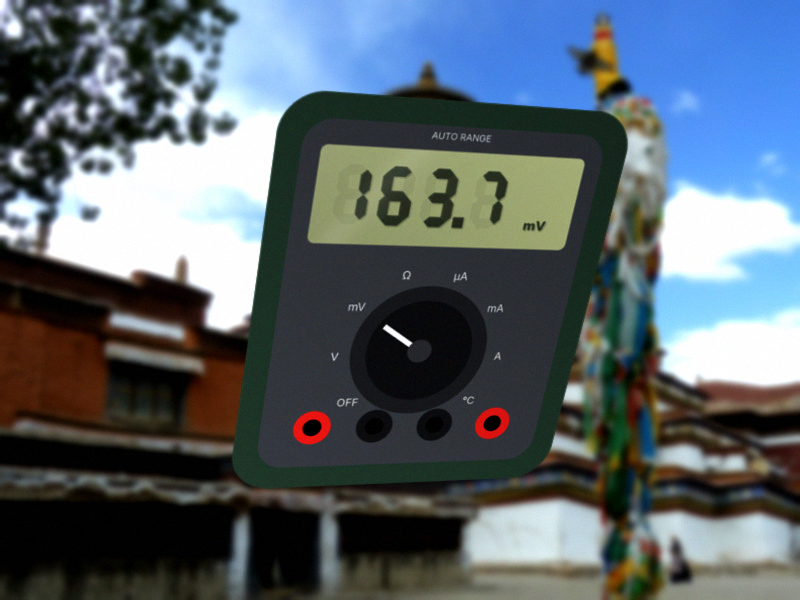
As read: 163.7mV
